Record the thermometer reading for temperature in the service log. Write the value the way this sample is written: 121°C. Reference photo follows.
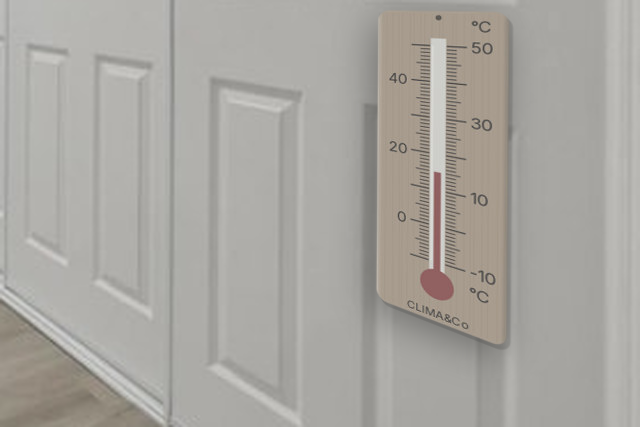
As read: 15°C
